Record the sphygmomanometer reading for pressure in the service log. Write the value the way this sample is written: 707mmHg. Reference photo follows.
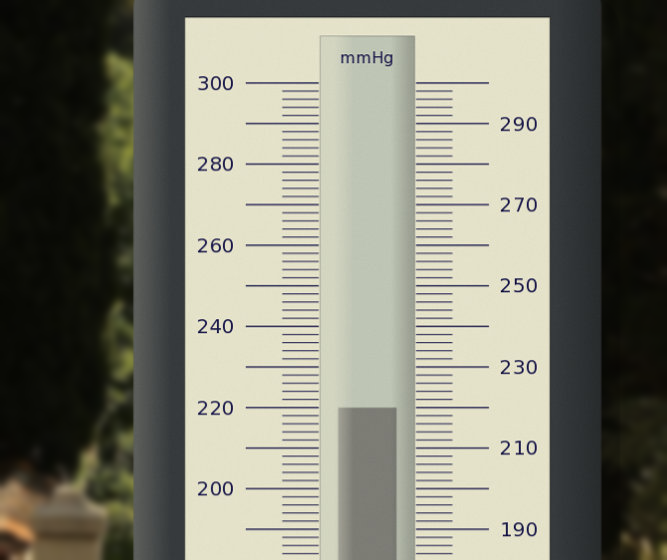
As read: 220mmHg
